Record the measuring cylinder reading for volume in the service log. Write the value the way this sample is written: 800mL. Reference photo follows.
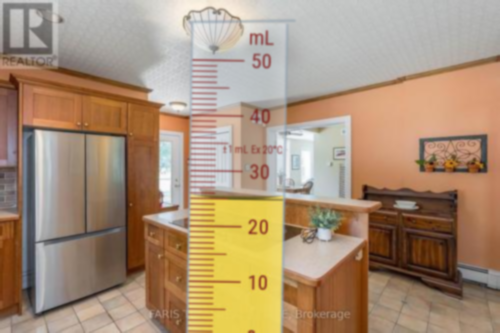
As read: 25mL
